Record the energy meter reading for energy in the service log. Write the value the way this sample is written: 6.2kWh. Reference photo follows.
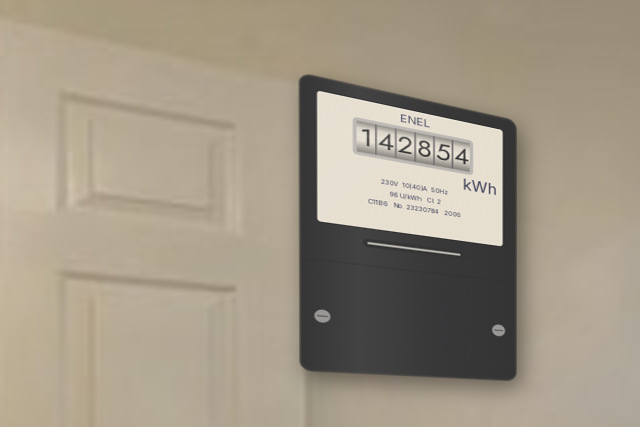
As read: 142854kWh
